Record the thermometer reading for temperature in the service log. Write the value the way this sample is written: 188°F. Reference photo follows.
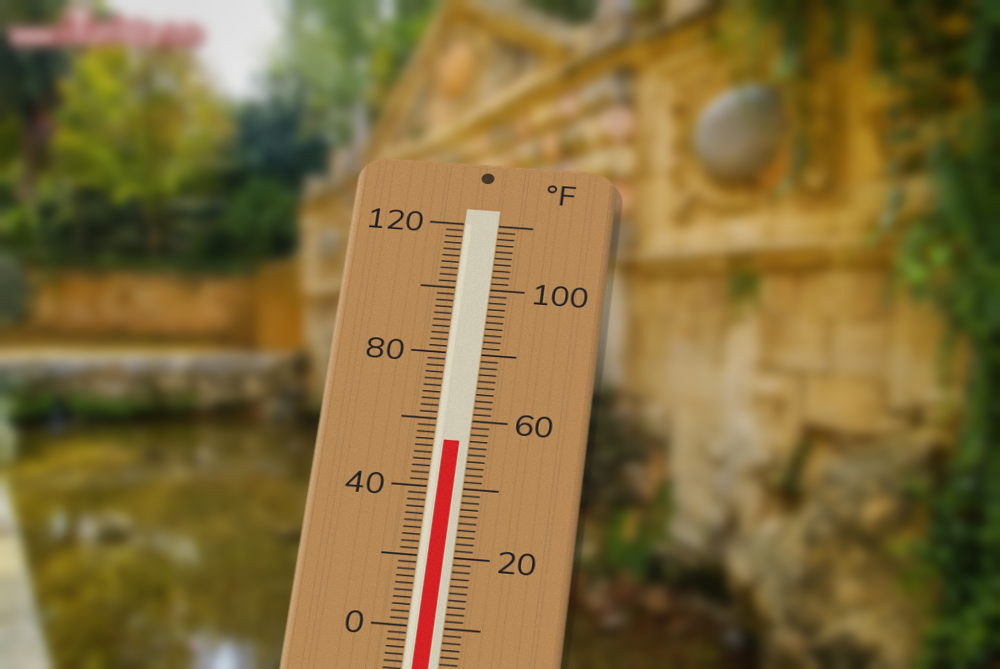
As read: 54°F
